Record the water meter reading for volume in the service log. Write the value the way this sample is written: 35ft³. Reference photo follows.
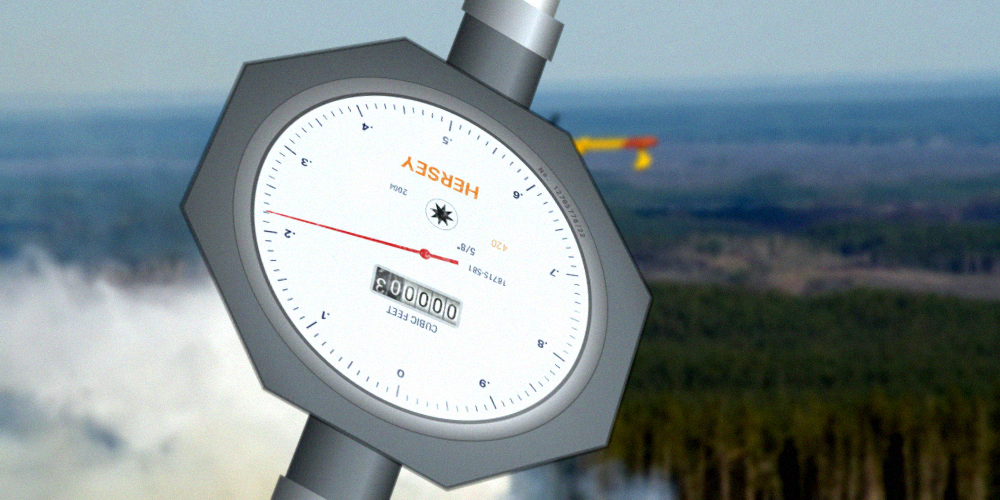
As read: 3.22ft³
